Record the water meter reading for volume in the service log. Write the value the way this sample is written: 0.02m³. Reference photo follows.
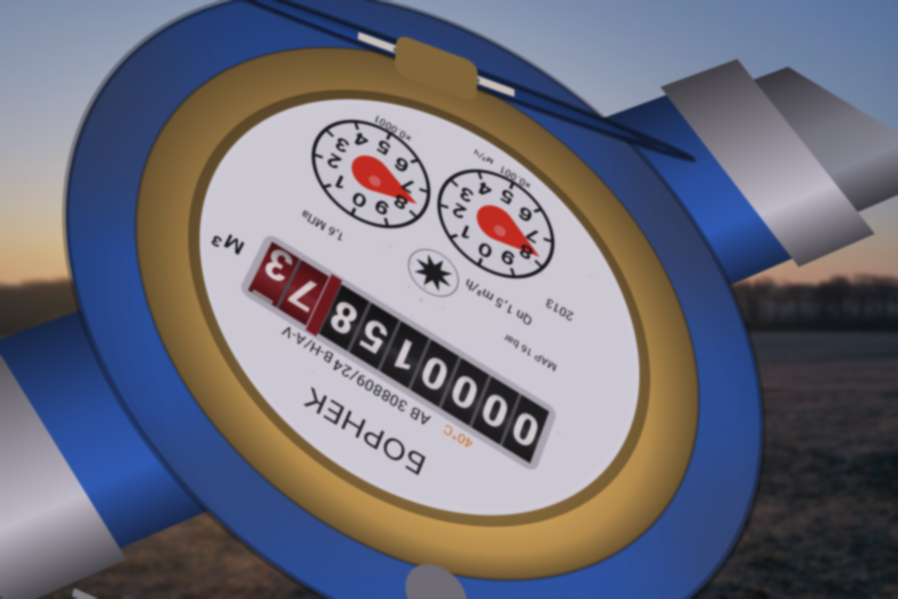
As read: 158.7277m³
